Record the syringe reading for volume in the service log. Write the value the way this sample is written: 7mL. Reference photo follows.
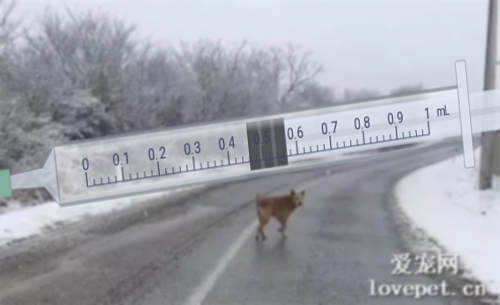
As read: 0.46mL
